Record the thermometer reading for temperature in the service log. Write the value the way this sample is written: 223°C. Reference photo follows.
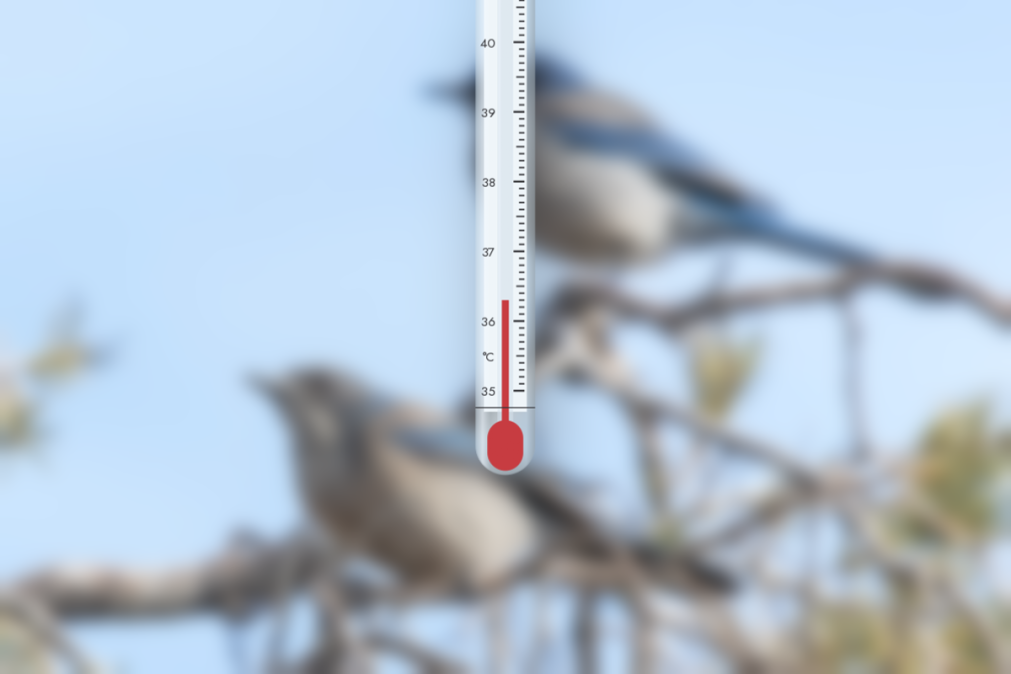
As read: 36.3°C
